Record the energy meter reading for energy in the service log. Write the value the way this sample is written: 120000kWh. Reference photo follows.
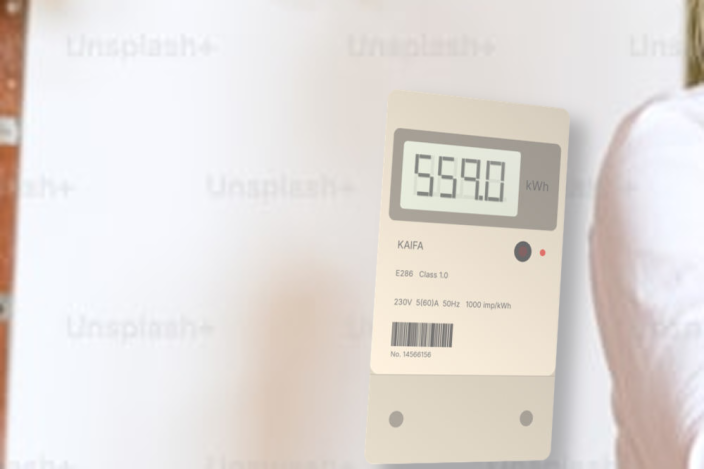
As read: 559.0kWh
